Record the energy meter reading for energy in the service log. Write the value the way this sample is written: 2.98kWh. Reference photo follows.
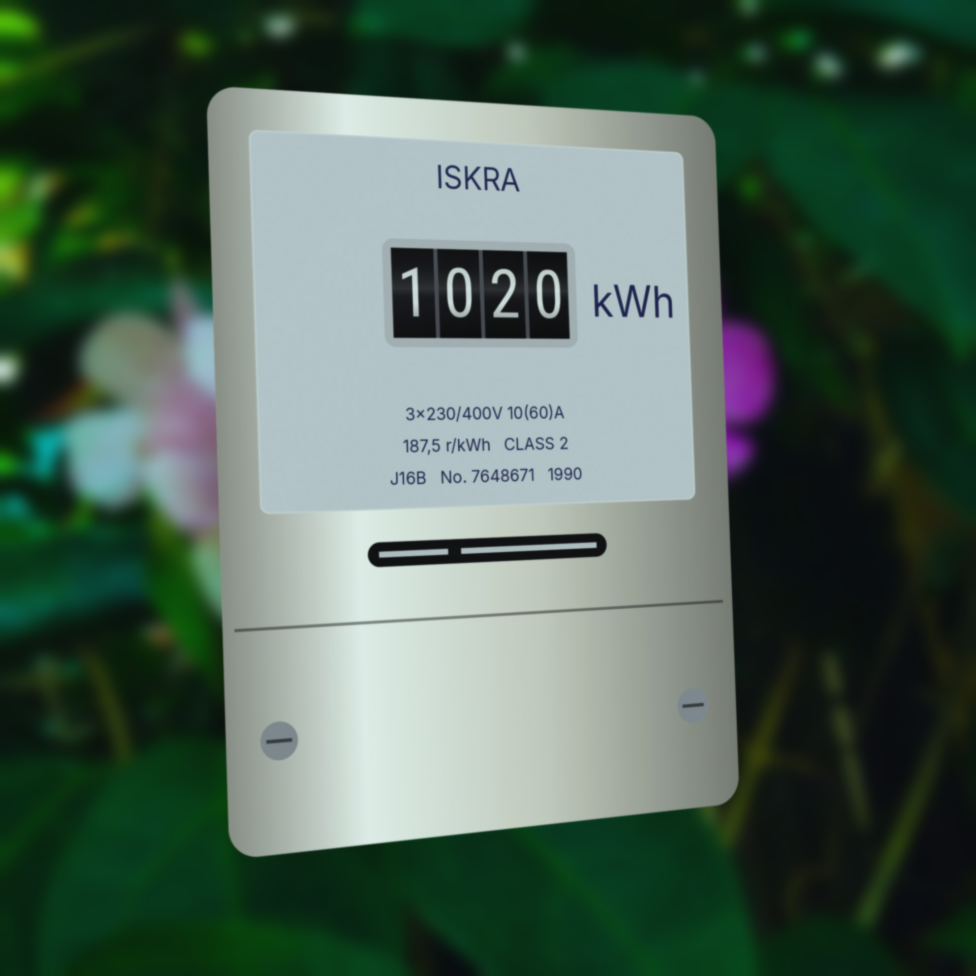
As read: 1020kWh
